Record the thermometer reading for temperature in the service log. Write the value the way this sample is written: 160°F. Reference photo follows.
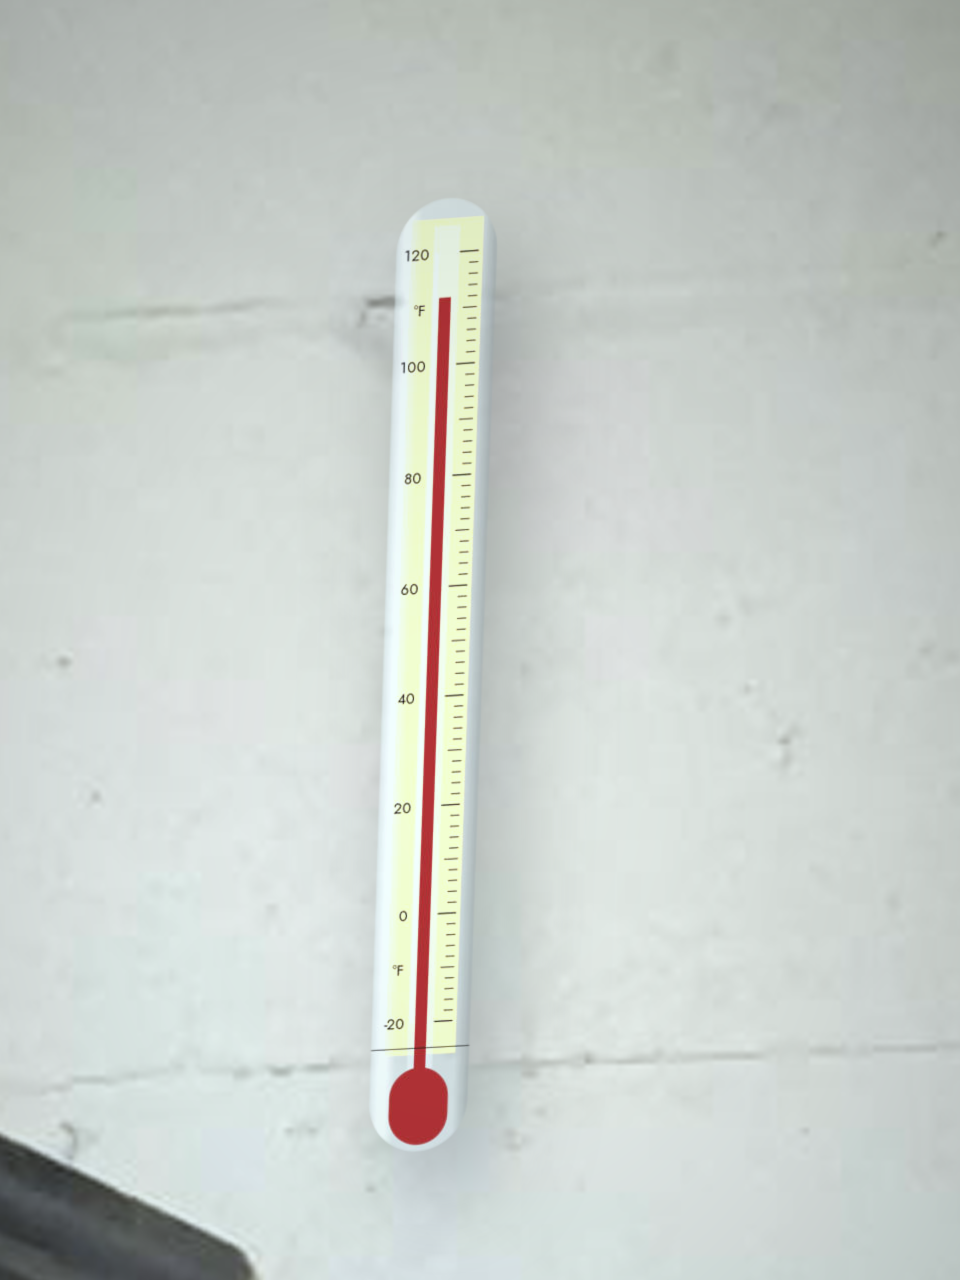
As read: 112°F
